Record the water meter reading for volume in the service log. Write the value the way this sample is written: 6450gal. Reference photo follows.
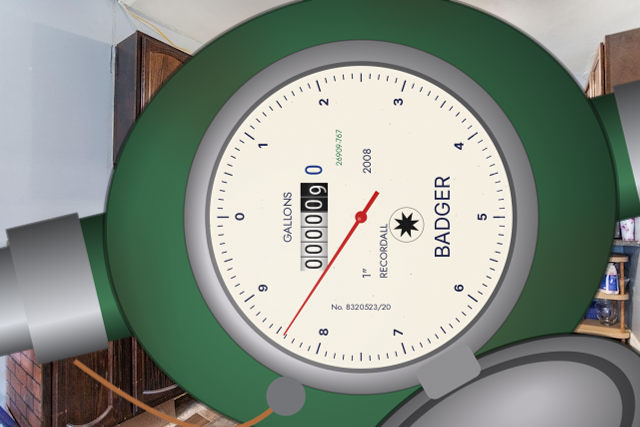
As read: 88.4gal
